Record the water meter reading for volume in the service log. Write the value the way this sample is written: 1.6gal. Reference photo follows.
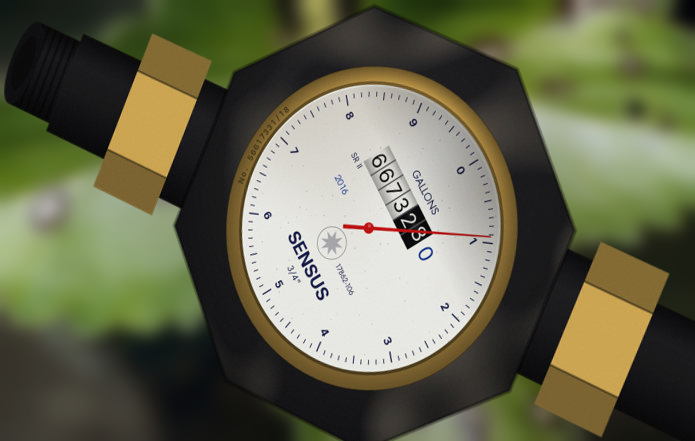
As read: 6673280.9gal
